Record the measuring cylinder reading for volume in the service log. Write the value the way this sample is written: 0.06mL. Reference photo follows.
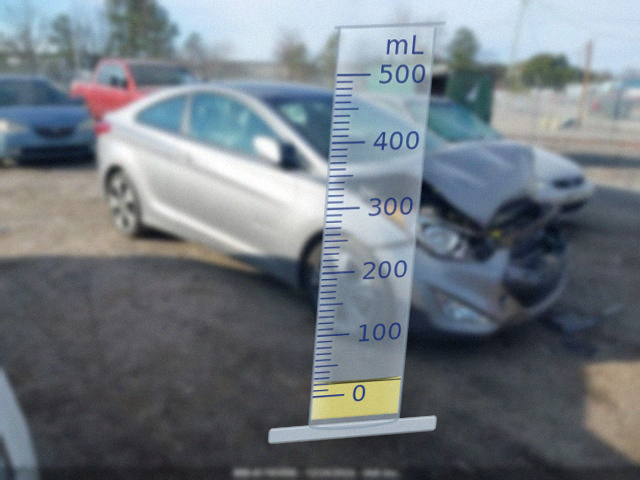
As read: 20mL
